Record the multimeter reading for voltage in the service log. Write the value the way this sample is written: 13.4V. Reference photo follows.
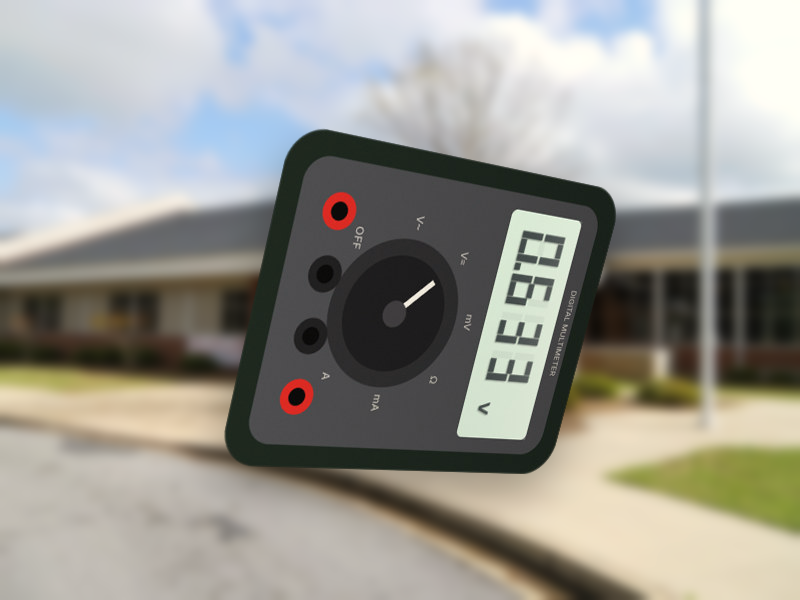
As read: 0.633V
